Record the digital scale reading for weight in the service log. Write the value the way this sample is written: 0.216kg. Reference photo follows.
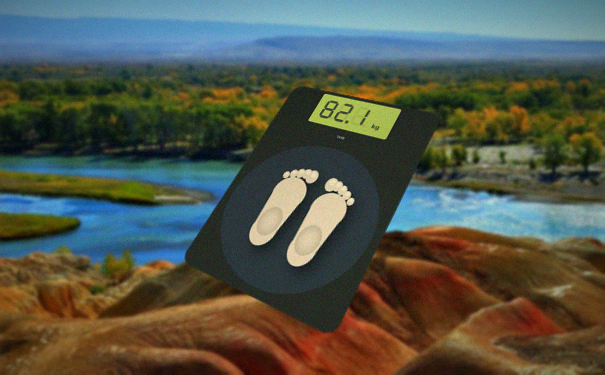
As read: 82.1kg
